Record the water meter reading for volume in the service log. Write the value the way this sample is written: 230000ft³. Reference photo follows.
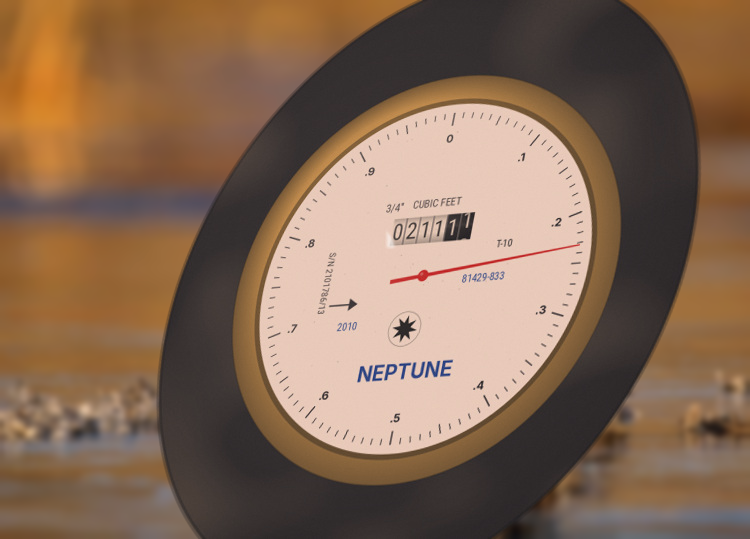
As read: 21111.23ft³
